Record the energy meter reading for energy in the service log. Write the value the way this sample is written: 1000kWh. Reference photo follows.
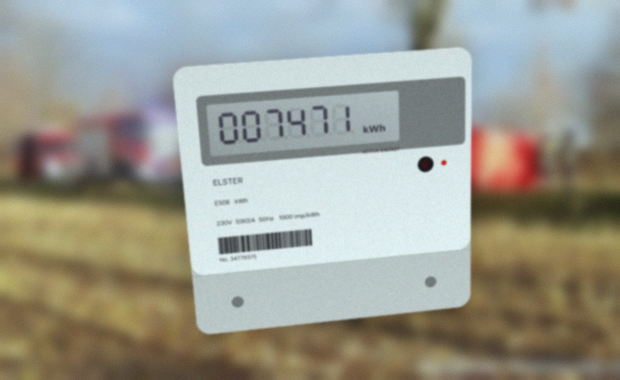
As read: 7471kWh
